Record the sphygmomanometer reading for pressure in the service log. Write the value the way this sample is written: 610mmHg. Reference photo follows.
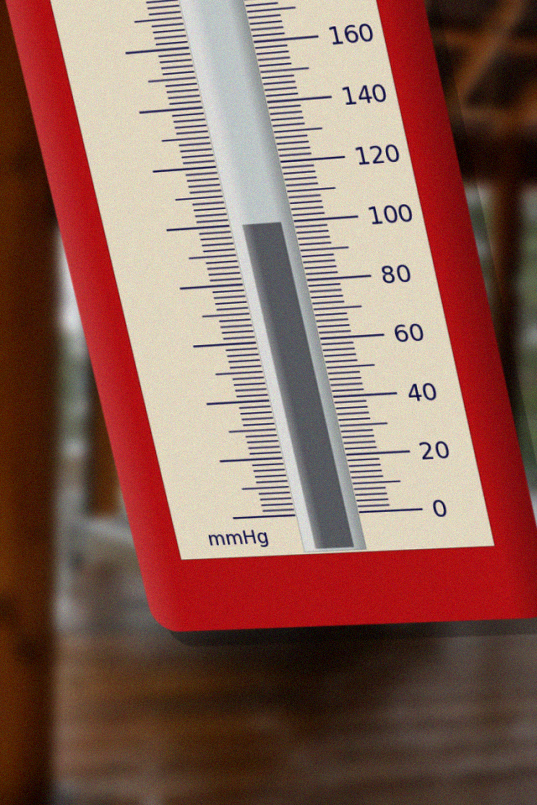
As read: 100mmHg
